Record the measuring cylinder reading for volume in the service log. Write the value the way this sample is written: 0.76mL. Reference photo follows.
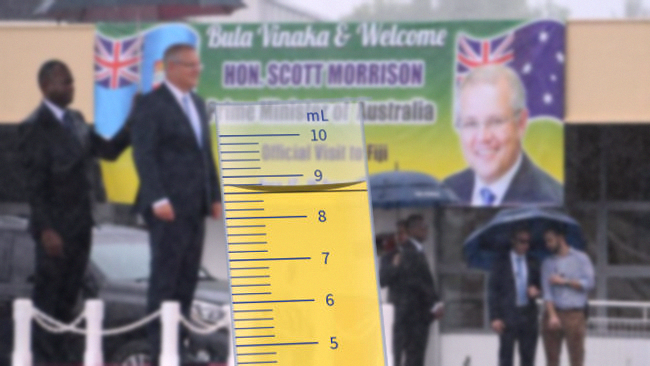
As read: 8.6mL
